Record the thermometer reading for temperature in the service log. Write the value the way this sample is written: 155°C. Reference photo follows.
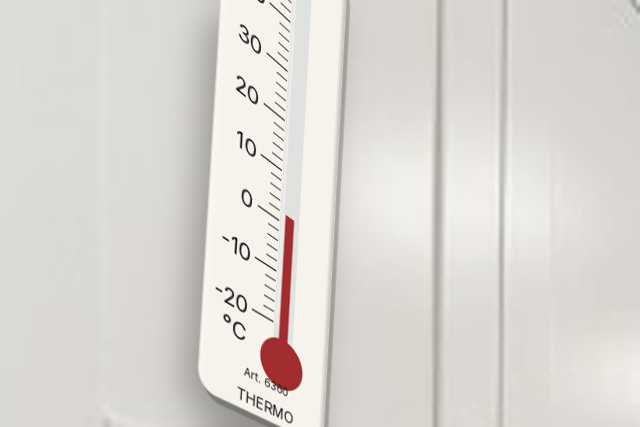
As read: 2°C
